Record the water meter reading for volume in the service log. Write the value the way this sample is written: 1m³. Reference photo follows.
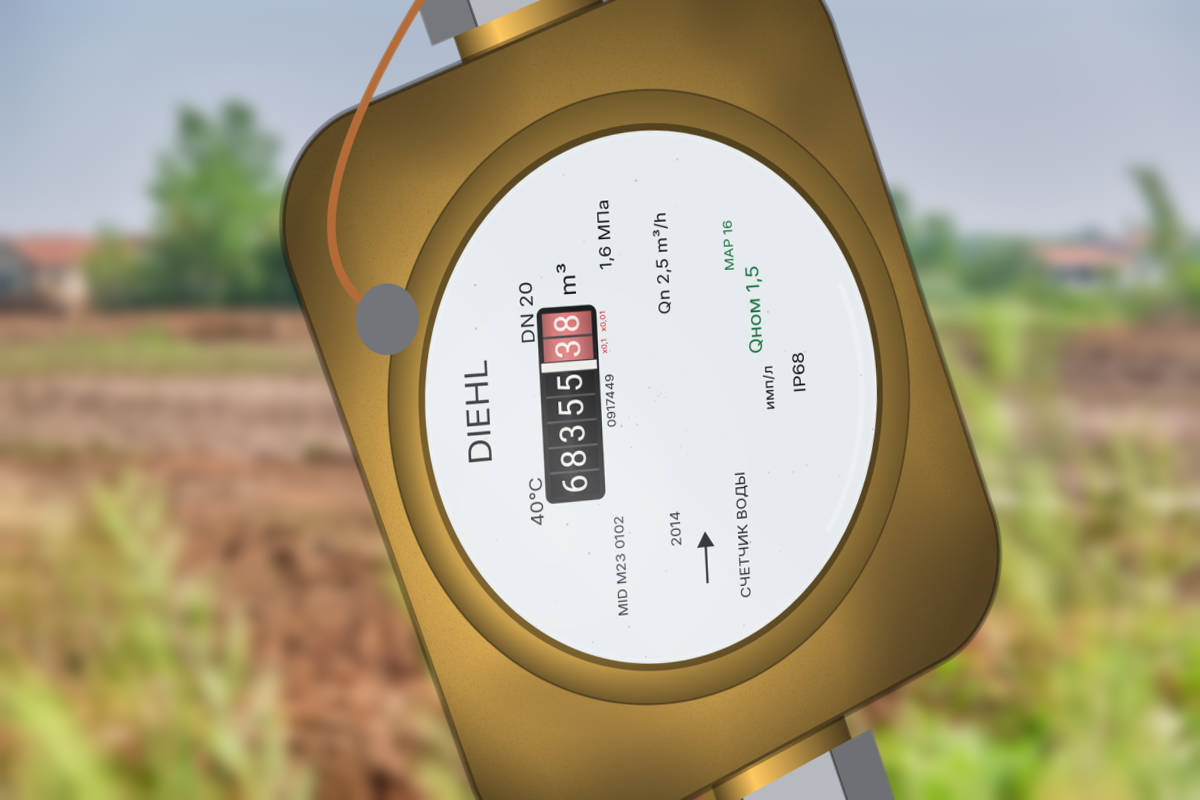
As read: 68355.38m³
